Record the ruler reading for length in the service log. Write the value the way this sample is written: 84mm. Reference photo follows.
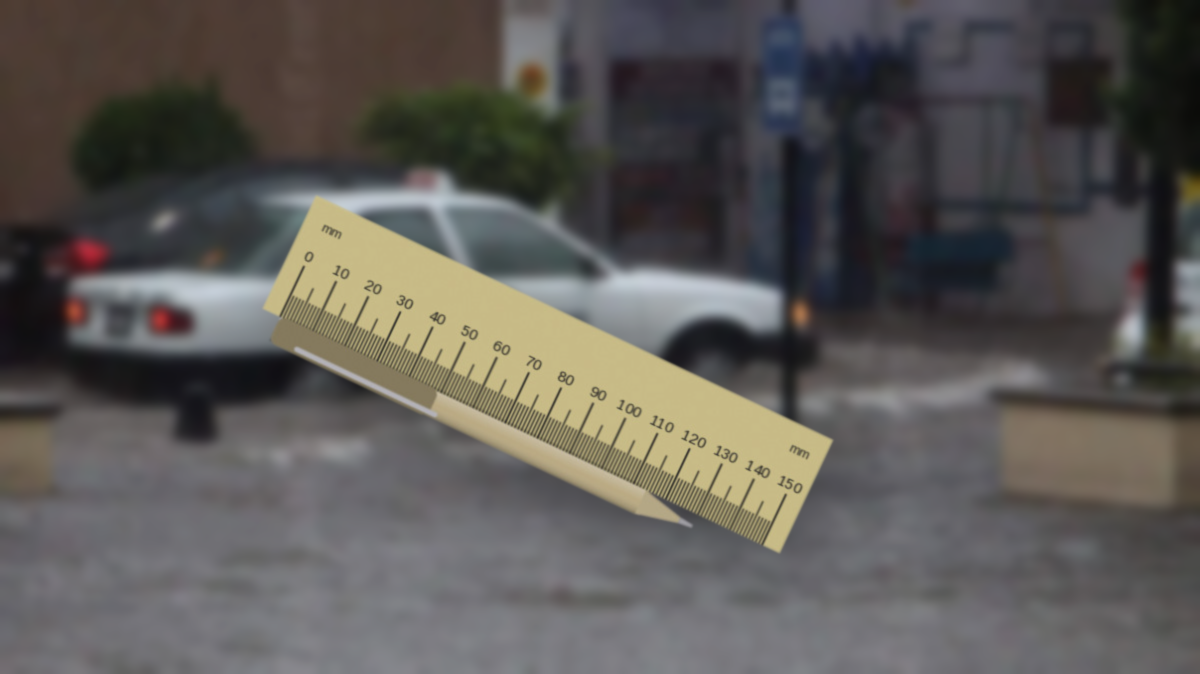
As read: 130mm
